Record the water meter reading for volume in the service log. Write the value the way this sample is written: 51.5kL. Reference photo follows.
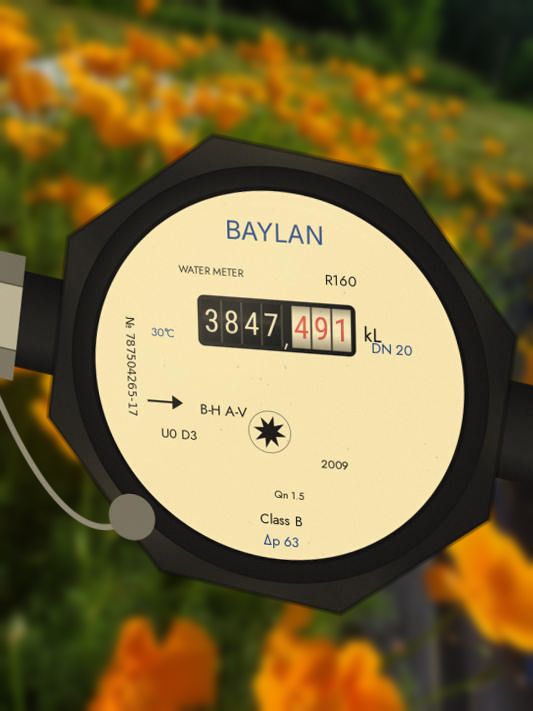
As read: 3847.491kL
